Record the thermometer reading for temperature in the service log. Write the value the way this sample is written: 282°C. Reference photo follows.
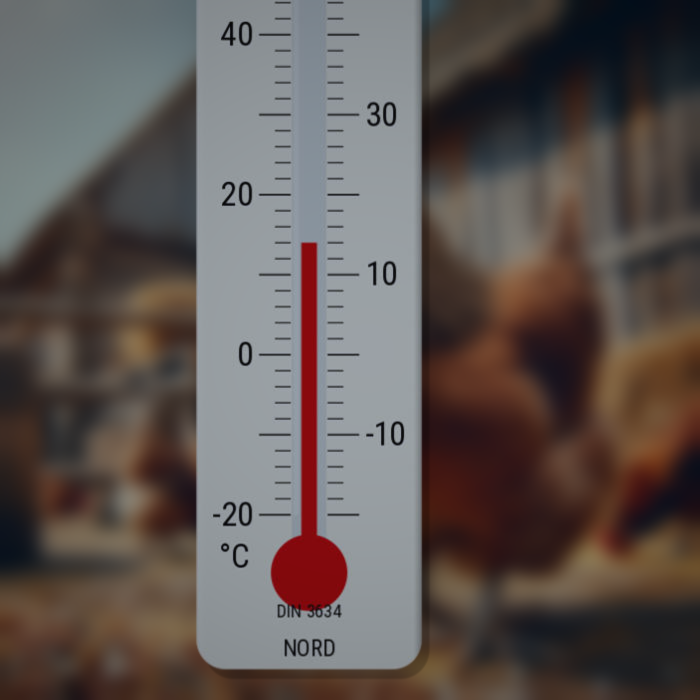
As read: 14°C
